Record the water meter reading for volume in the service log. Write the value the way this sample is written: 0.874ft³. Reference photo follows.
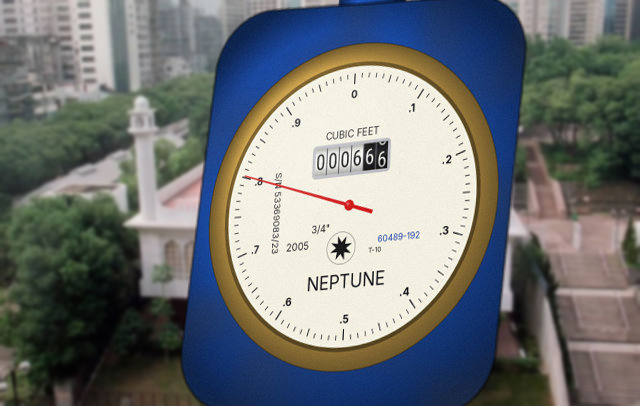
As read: 665.80ft³
